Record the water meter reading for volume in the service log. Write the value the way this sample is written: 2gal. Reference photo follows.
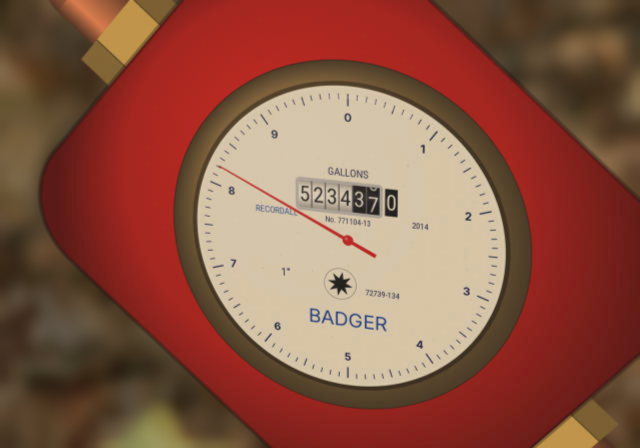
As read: 5234368.2gal
